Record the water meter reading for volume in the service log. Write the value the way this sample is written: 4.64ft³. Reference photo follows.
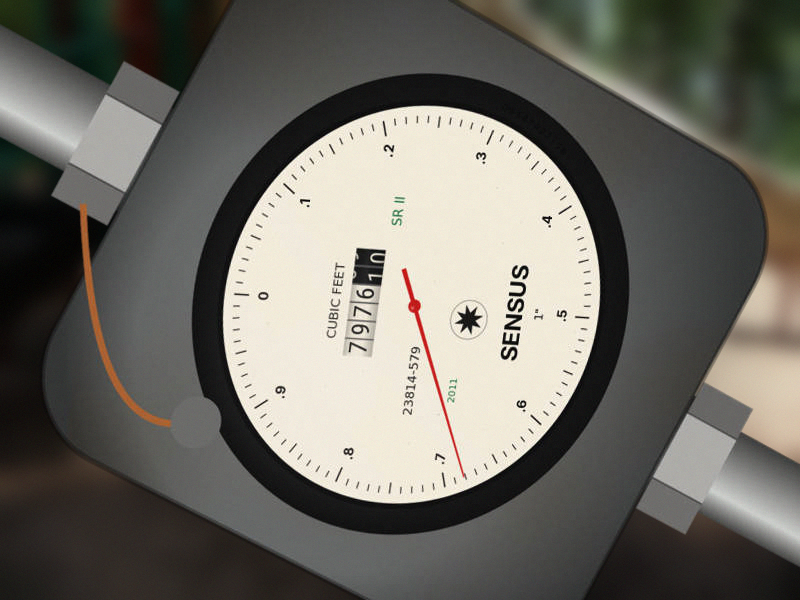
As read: 797609.68ft³
